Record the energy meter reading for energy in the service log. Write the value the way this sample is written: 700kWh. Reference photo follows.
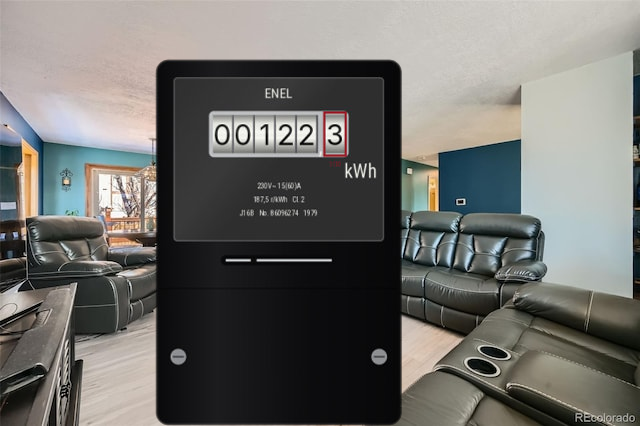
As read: 122.3kWh
